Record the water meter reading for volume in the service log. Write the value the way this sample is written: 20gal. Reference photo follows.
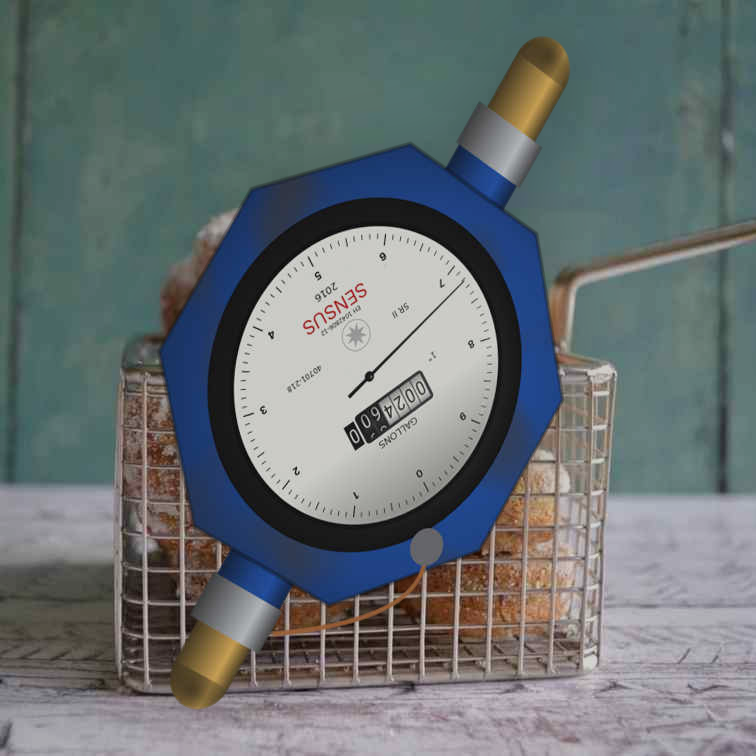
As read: 24597.2gal
